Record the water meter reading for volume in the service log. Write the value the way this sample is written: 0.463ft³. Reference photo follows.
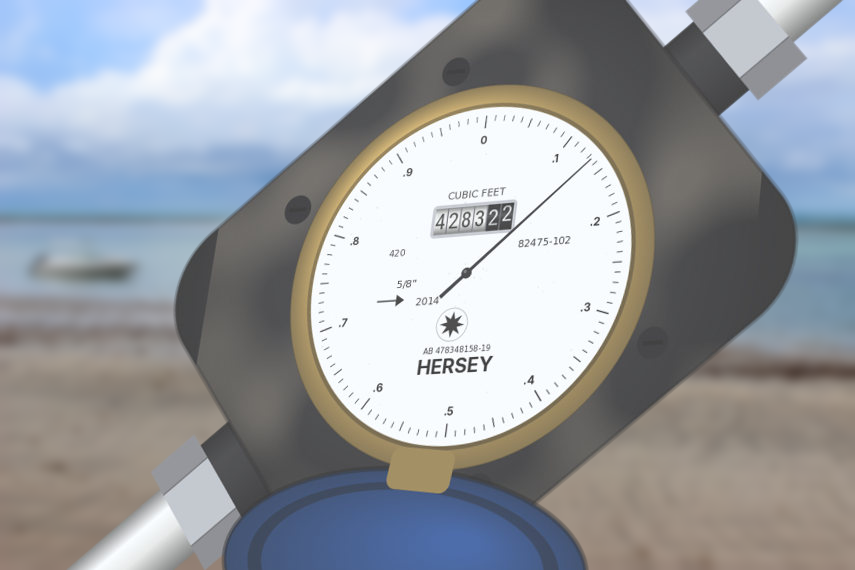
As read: 428322.13ft³
